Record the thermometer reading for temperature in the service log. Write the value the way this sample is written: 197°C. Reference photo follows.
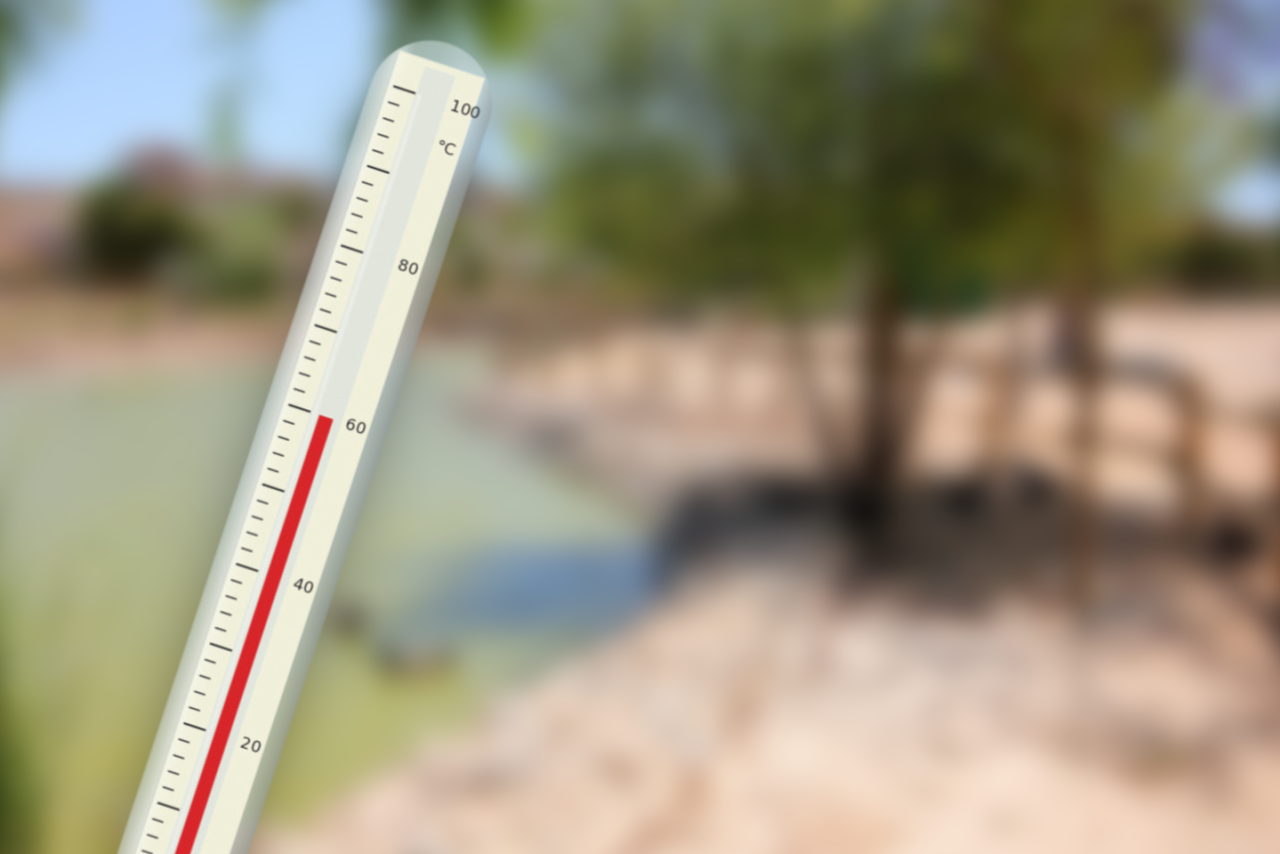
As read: 60°C
